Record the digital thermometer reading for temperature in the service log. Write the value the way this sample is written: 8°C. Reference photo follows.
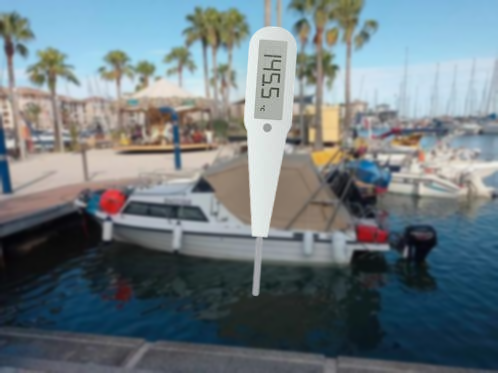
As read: 145.5°C
